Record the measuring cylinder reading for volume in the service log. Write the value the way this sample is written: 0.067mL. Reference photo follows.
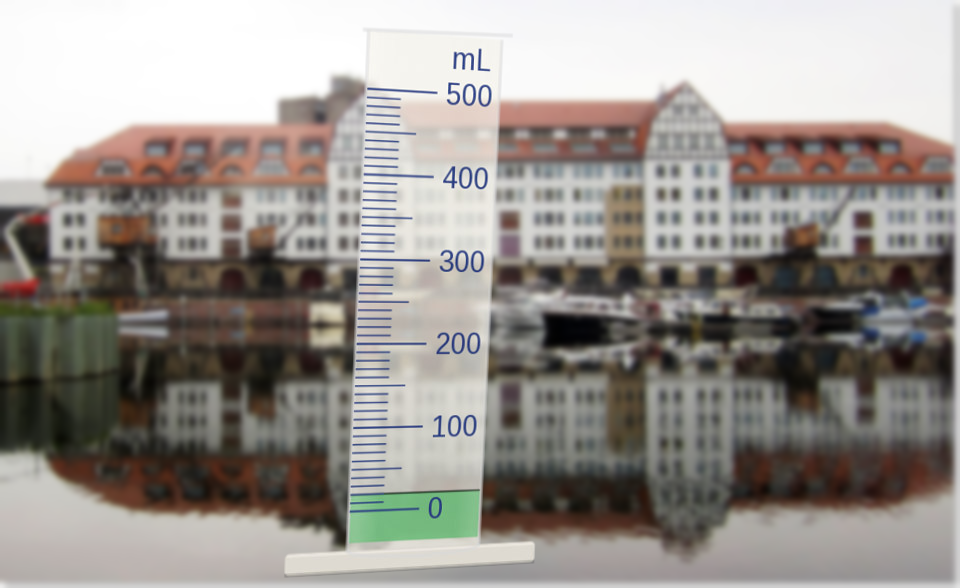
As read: 20mL
